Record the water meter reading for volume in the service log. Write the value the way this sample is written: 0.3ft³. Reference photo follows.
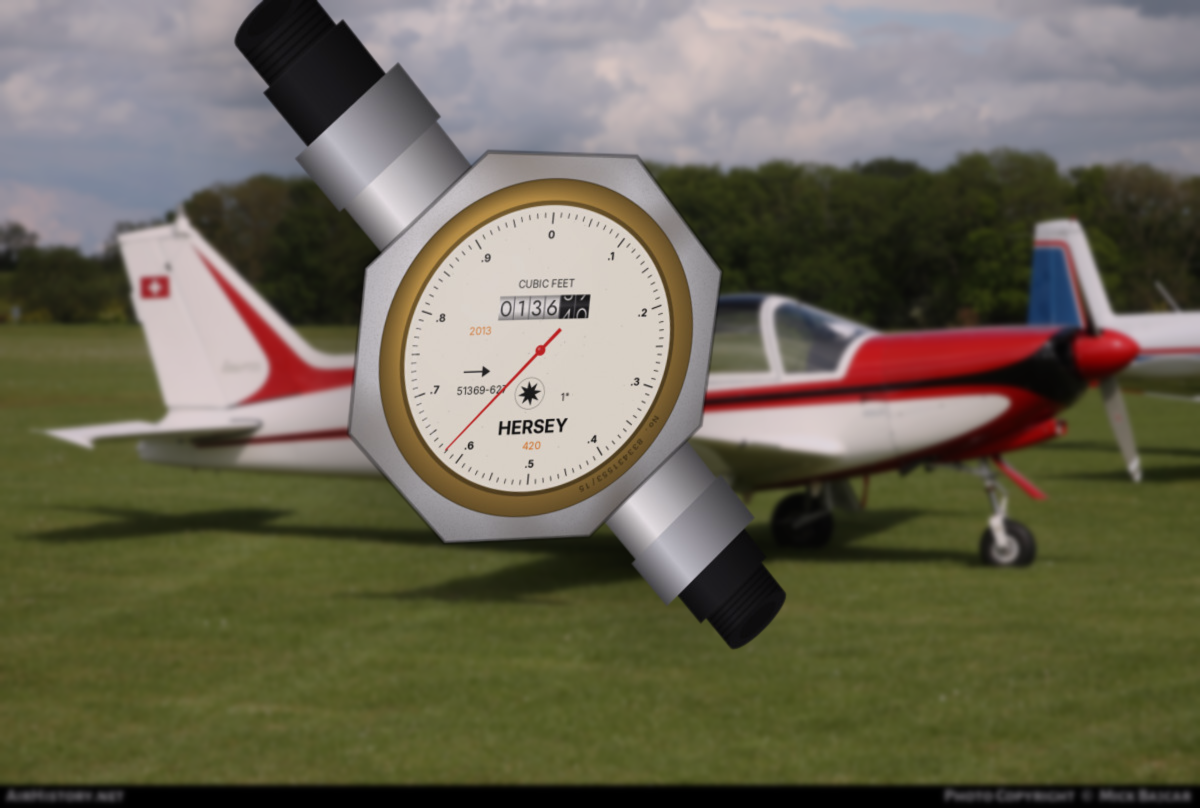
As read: 13639.62ft³
